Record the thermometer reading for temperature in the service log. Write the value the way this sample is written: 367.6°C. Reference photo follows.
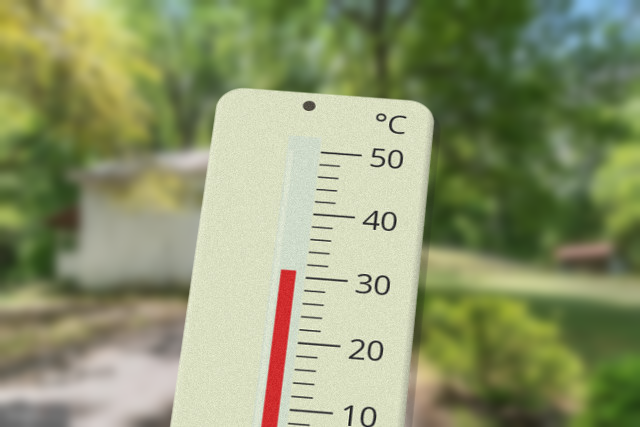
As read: 31°C
